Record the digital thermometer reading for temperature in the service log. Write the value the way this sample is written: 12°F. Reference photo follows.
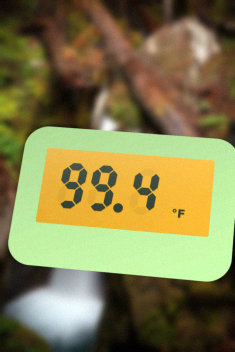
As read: 99.4°F
